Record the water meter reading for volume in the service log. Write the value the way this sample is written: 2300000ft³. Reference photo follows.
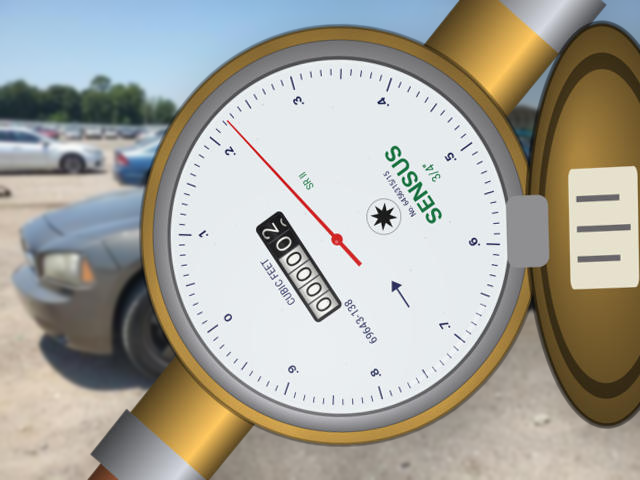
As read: 2.22ft³
